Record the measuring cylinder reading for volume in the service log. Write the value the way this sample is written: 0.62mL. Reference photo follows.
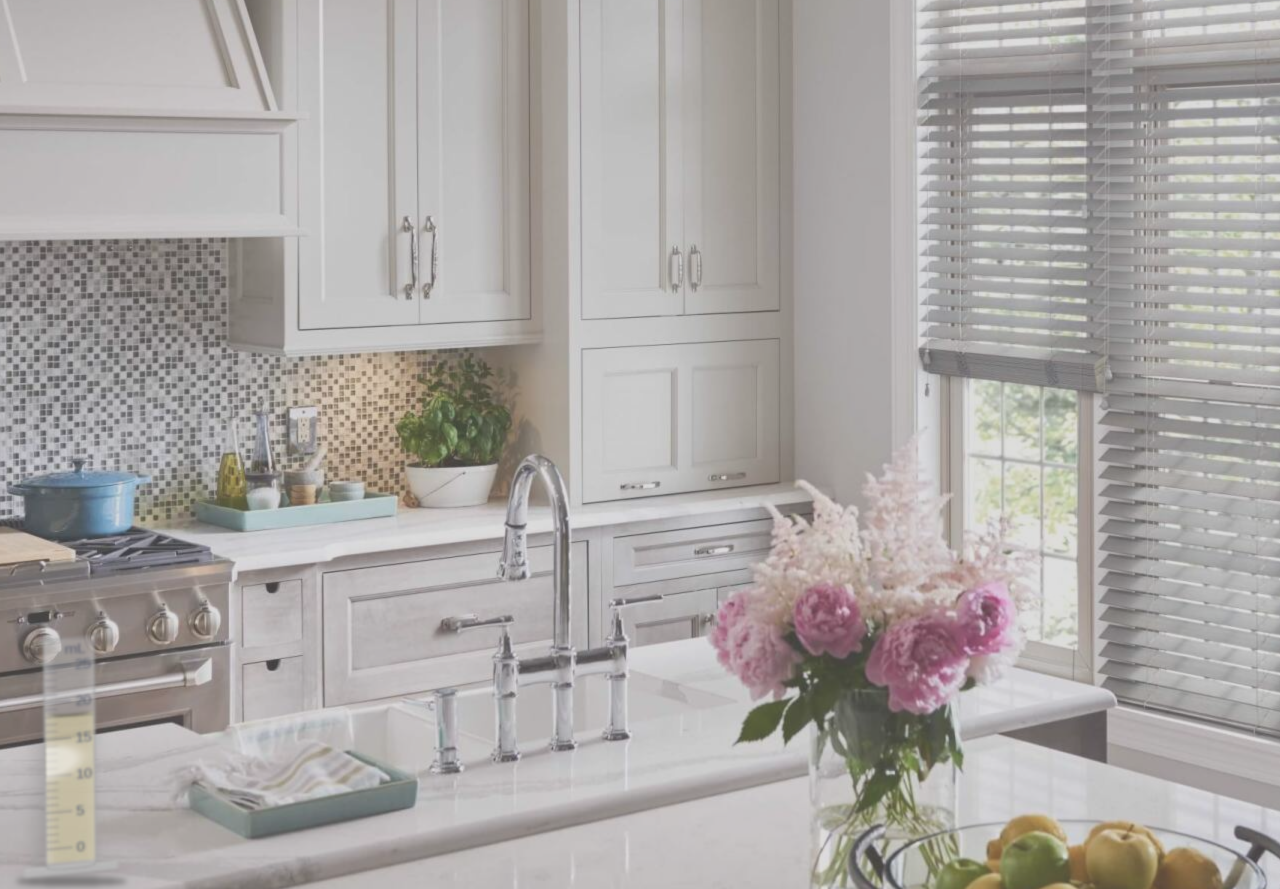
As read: 18mL
